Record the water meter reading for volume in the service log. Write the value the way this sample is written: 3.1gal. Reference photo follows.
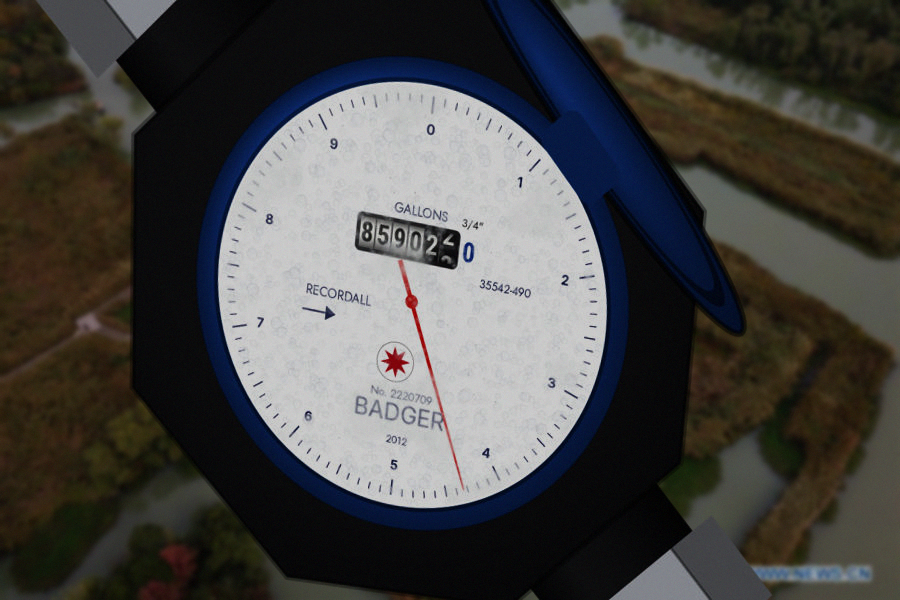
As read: 8590224.3gal
